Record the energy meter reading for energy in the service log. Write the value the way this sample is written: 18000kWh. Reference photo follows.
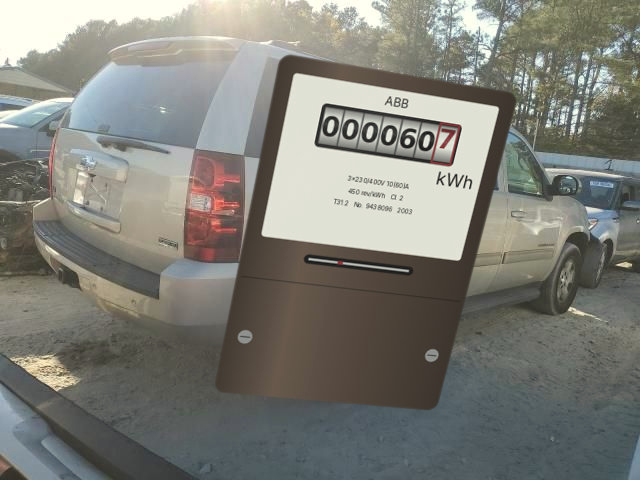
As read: 60.7kWh
